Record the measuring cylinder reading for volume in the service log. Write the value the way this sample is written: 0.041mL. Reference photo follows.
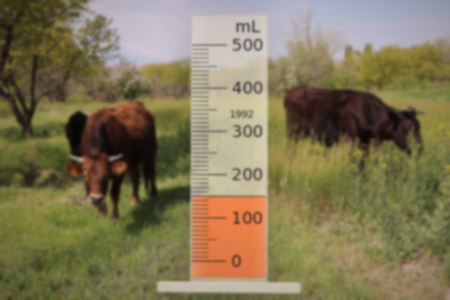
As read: 150mL
